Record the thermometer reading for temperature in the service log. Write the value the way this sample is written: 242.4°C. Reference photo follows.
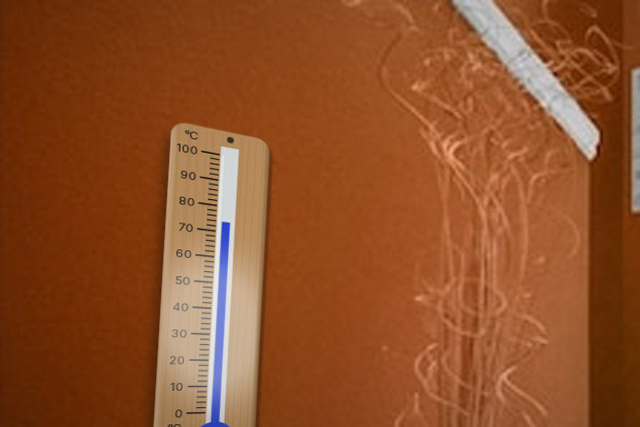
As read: 74°C
